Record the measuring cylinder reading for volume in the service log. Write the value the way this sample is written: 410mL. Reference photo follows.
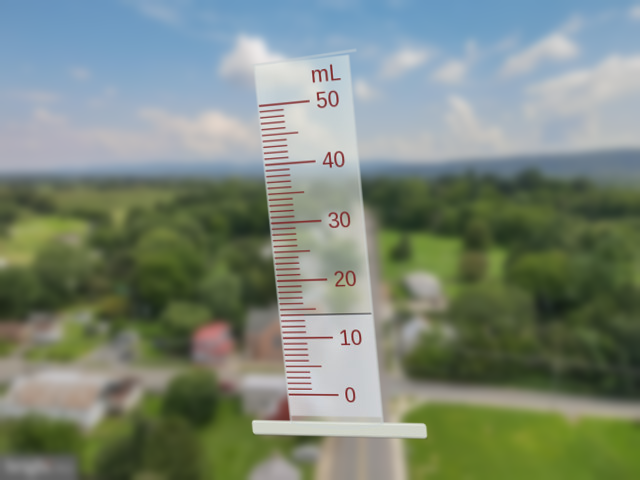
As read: 14mL
